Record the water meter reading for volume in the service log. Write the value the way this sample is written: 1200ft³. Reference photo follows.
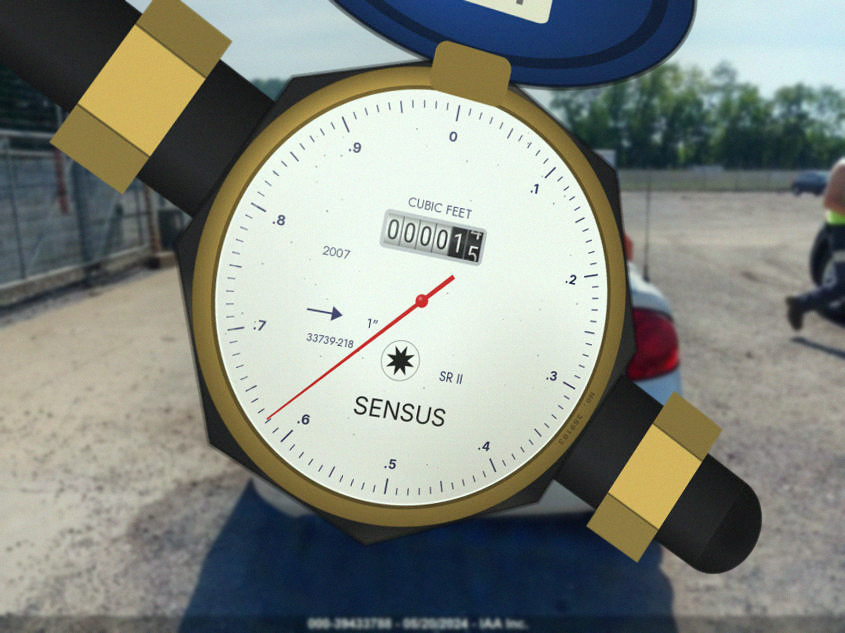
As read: 14.62ft³
